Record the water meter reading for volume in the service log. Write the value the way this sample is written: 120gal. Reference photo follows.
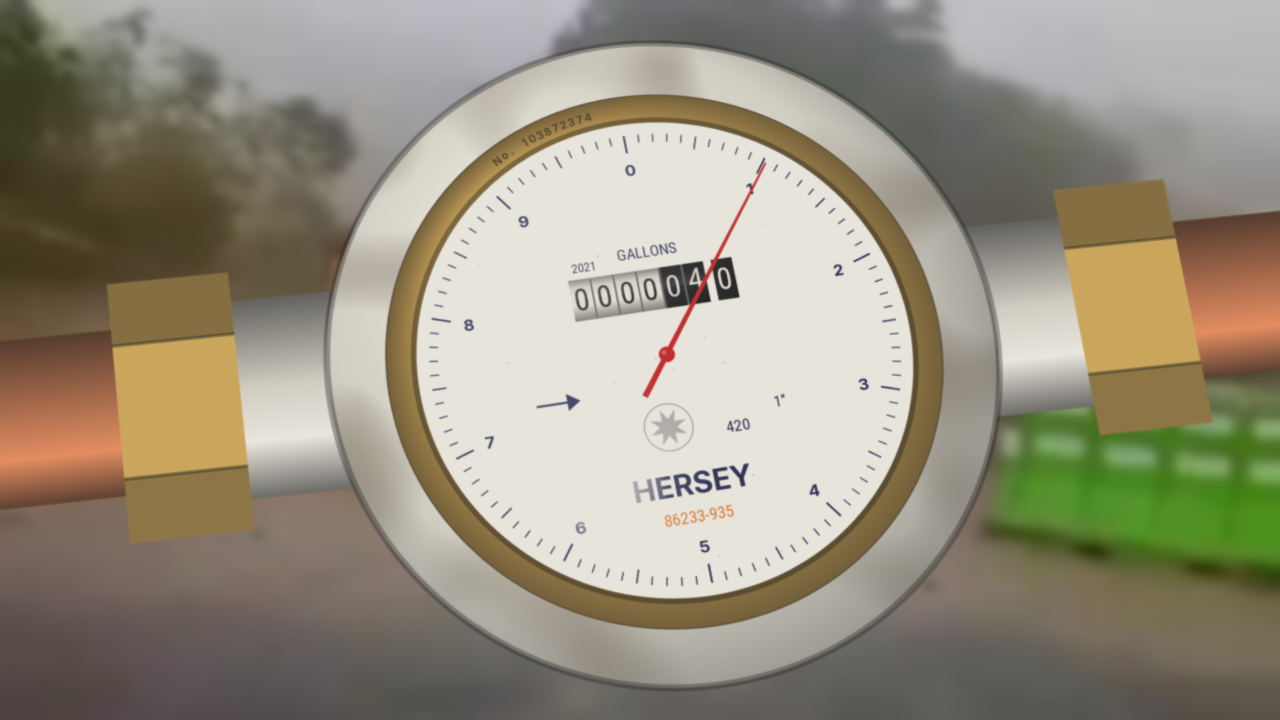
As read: 41.0gal
